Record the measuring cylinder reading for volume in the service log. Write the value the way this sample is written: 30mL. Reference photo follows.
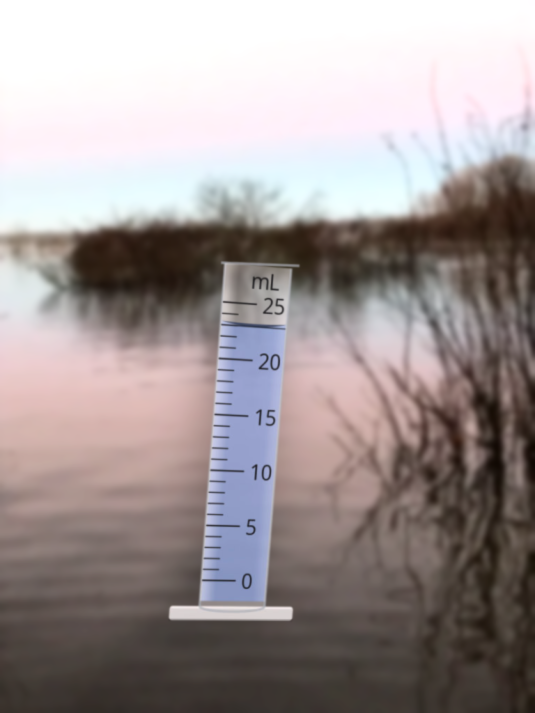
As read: 23mL
